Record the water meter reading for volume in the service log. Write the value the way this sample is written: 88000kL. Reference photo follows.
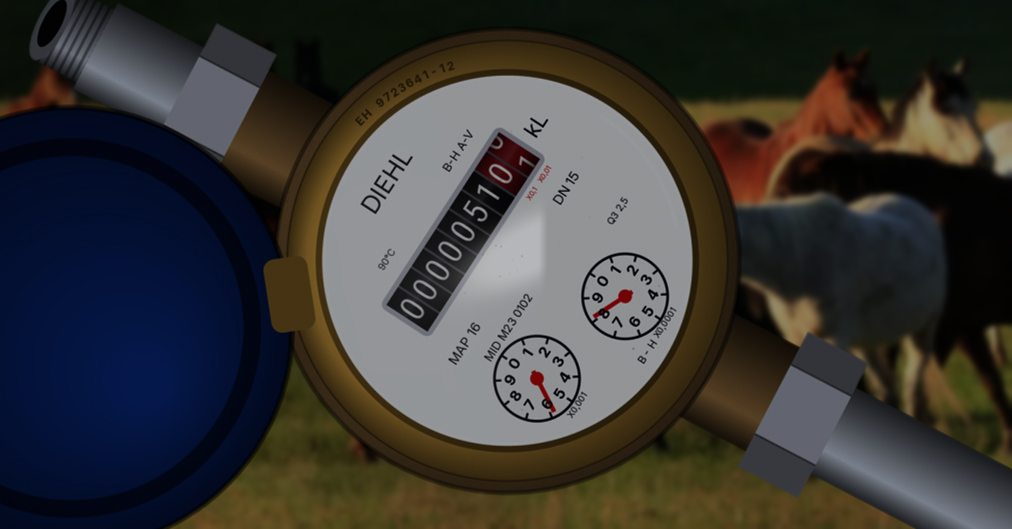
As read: 51.0058kL
